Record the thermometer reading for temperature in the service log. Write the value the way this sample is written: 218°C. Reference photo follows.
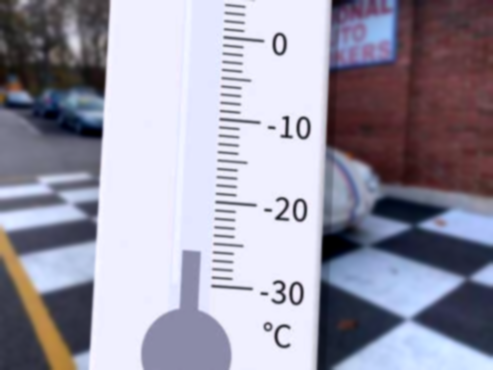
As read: -26°C
